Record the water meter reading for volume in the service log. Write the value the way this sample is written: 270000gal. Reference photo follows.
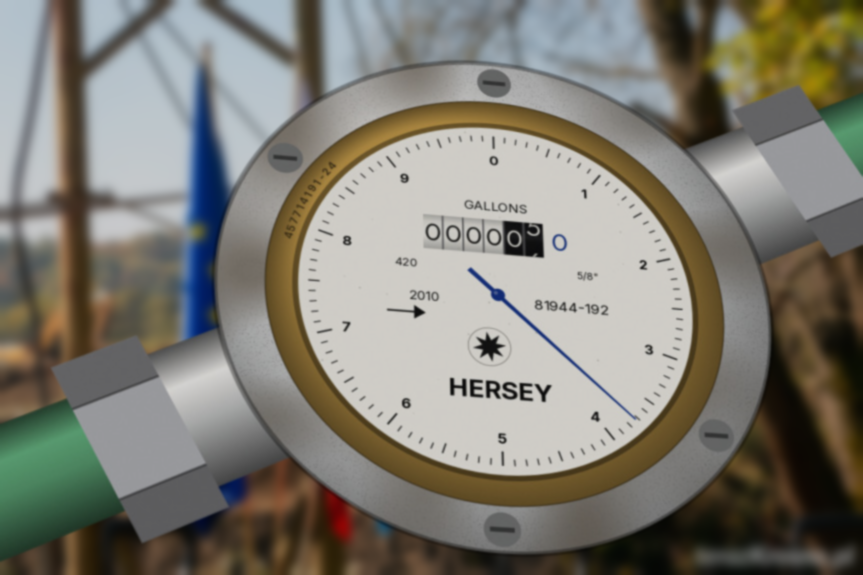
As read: 53.7gal
